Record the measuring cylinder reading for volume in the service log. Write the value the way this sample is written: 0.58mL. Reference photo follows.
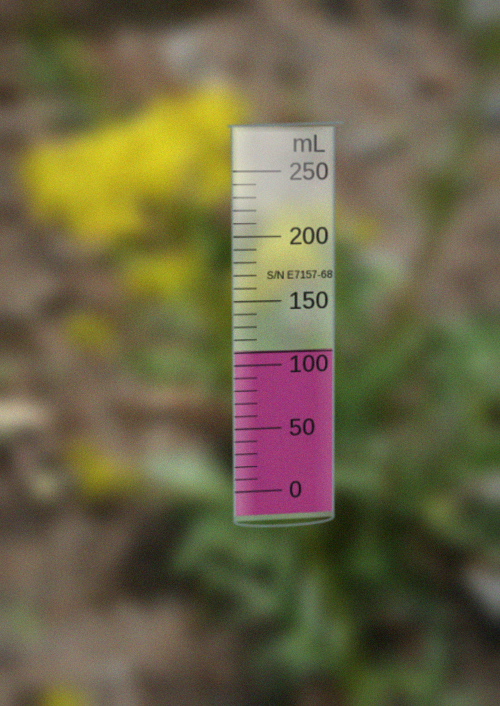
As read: 110mL
